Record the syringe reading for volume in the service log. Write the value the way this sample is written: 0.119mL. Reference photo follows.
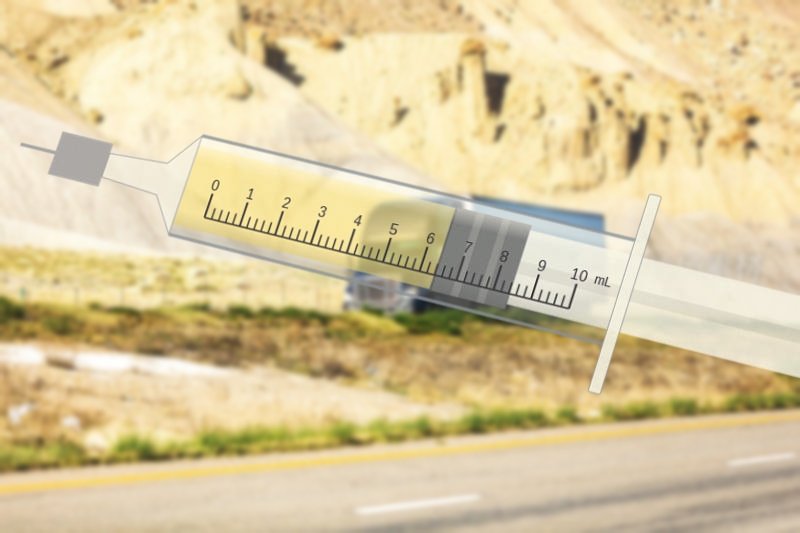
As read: 6.4mL
